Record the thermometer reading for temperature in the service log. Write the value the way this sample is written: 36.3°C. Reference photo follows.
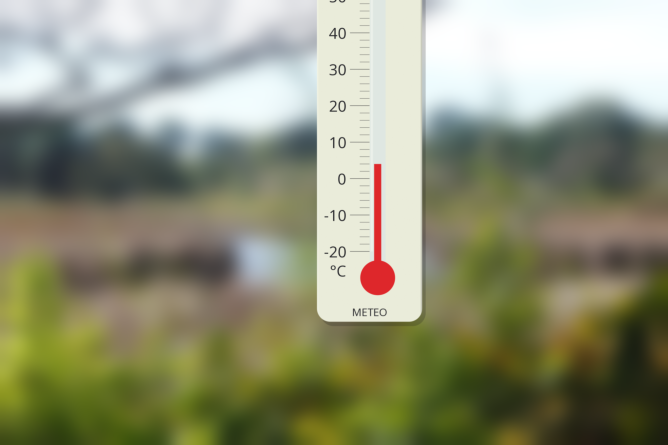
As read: 4°C
